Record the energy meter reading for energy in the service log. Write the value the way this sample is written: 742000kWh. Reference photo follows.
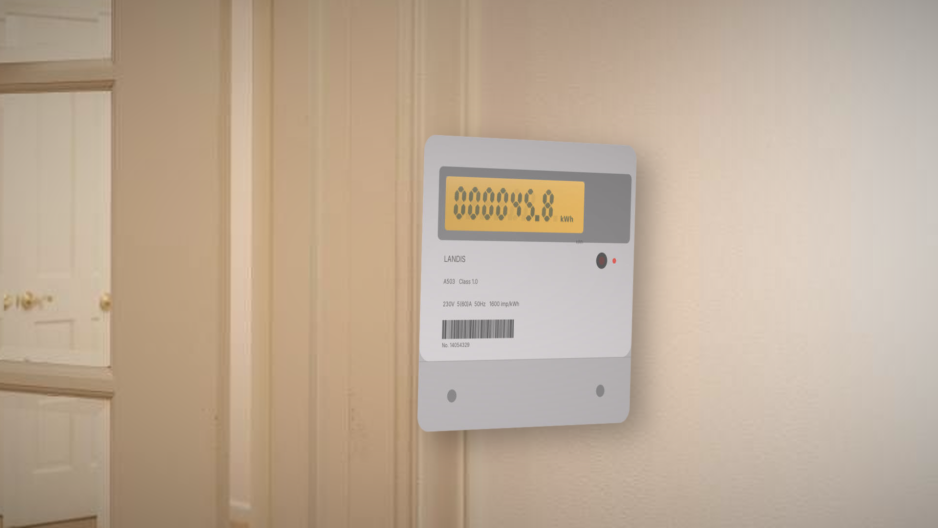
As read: 45.8kWh
